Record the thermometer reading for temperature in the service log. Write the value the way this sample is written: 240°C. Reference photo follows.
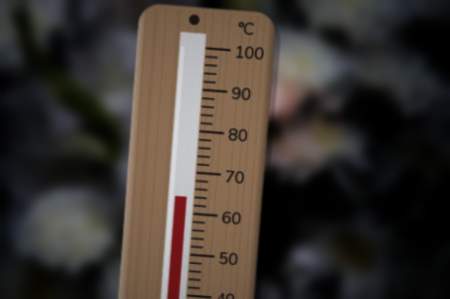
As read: 64°C
